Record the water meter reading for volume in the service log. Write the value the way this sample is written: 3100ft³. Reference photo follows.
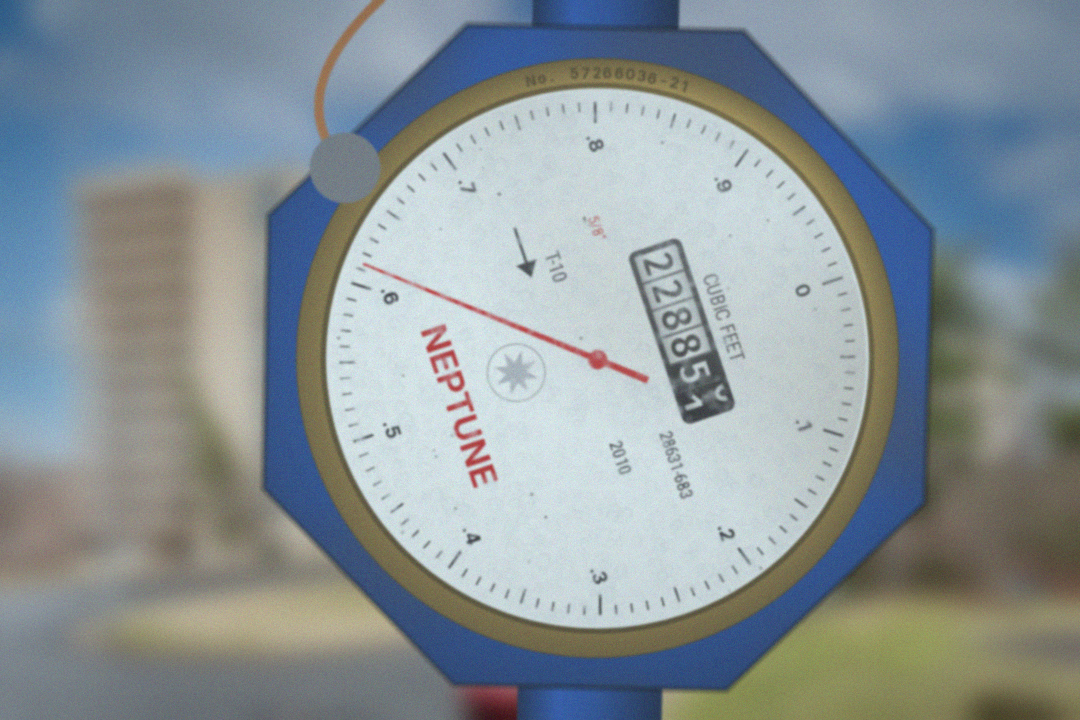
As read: 228850.61ft³
